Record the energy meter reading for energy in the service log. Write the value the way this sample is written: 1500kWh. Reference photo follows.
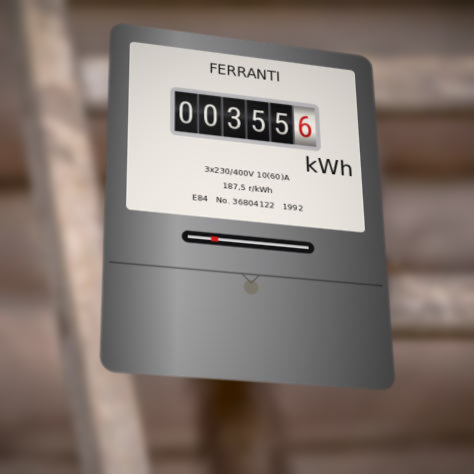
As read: 355.6kWh
